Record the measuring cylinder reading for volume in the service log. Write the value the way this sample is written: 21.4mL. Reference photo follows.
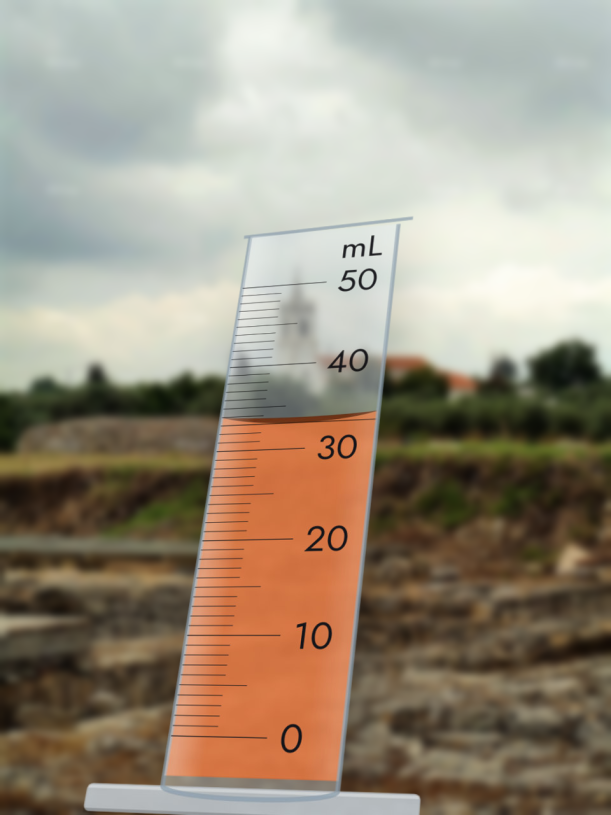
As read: 33mL
